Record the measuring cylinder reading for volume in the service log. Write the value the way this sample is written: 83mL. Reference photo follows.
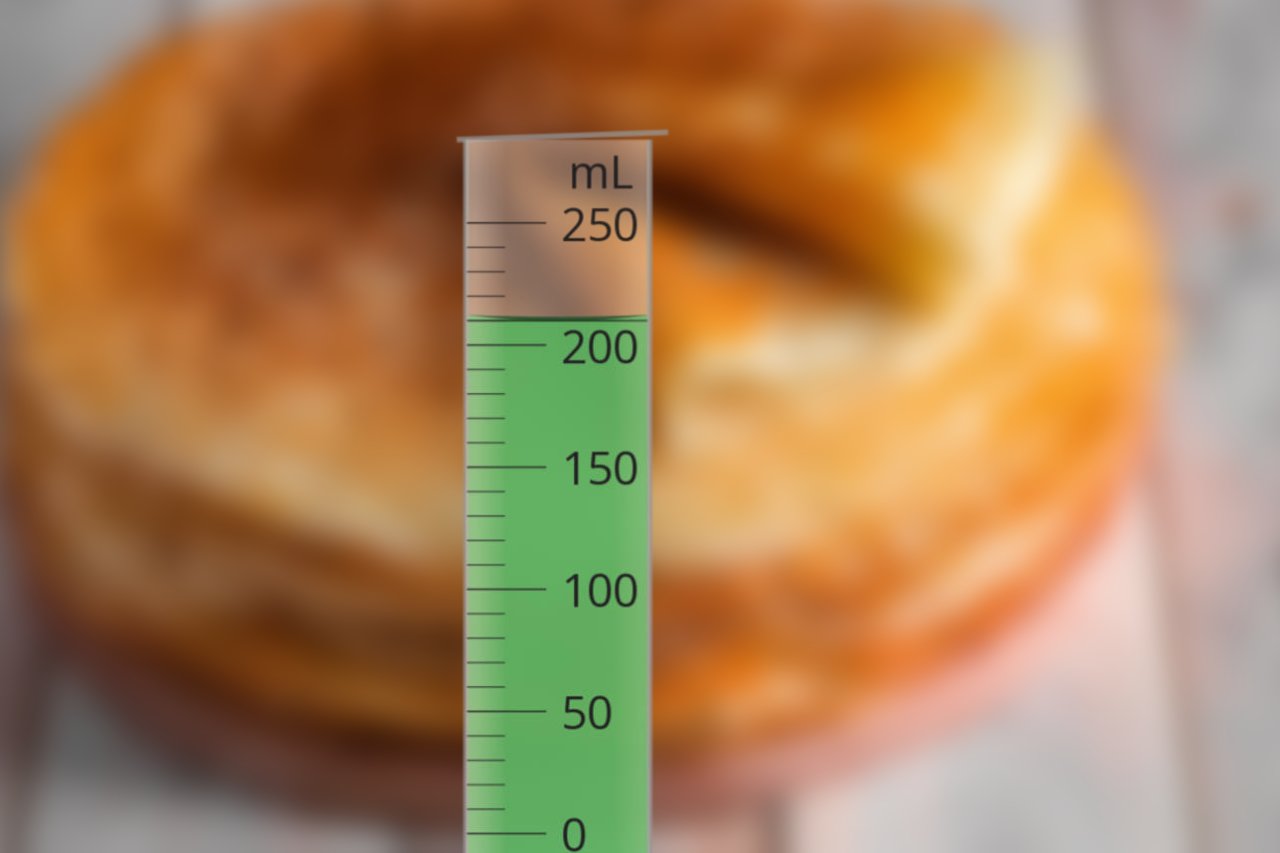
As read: 210mL
